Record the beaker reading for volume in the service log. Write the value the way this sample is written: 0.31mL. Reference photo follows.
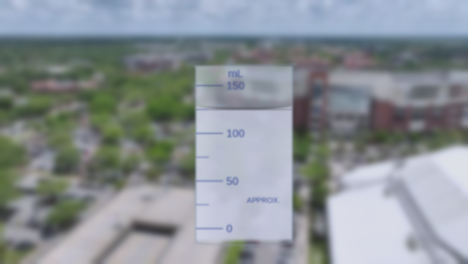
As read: 125mL
